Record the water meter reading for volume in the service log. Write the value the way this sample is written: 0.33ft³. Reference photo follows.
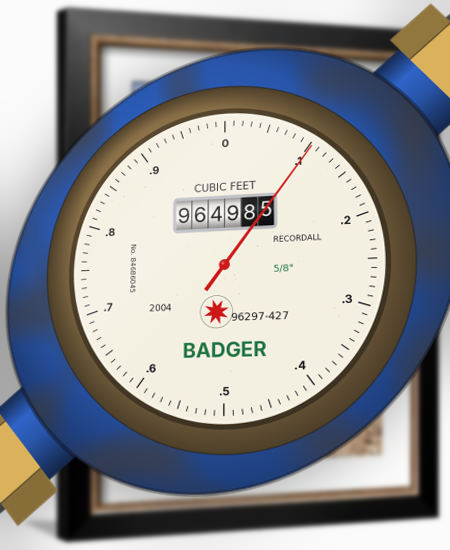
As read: 964985.10ft³
